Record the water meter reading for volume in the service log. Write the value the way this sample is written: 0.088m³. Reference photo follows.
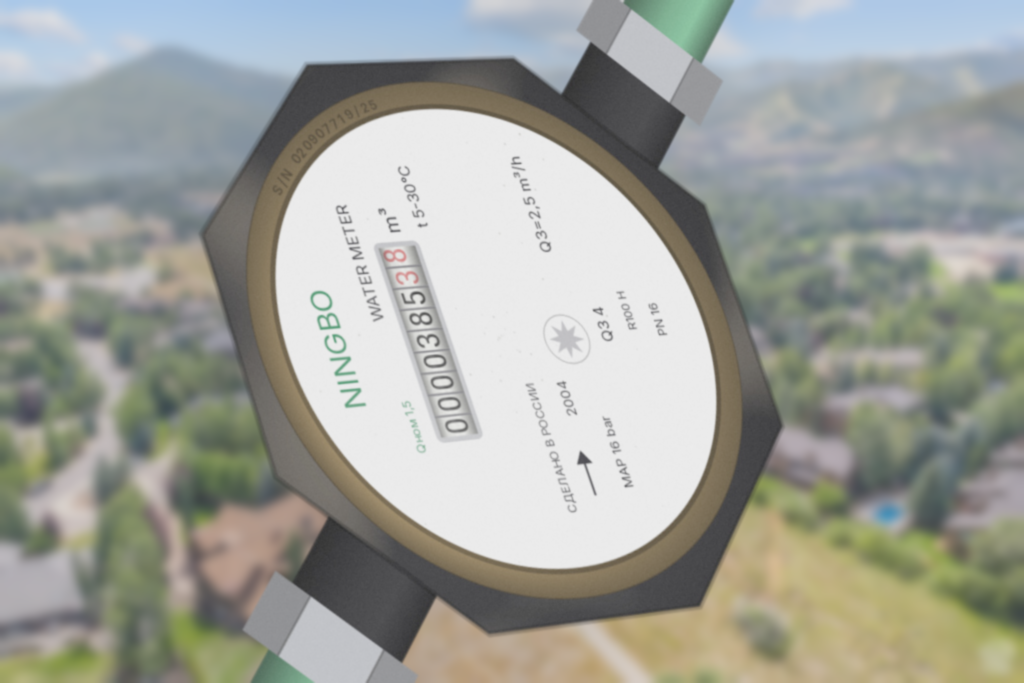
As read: 385.38m³
